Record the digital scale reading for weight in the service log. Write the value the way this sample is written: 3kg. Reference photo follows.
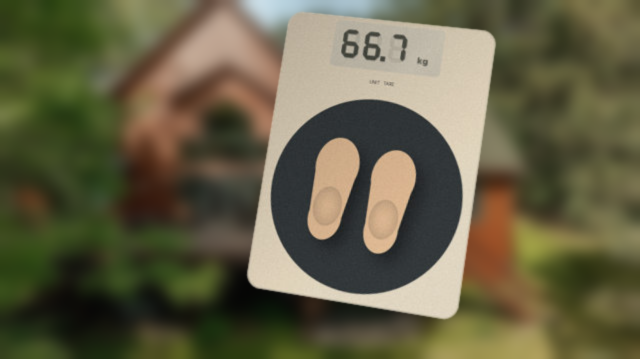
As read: 66.7kg
